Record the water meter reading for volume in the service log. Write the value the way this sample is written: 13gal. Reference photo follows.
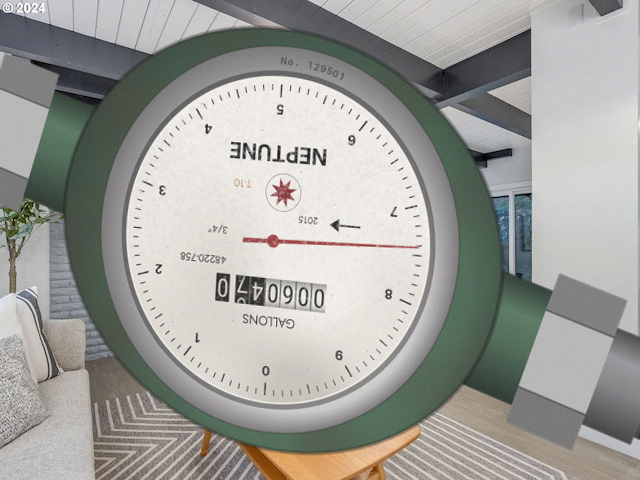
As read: 60467.4gal
